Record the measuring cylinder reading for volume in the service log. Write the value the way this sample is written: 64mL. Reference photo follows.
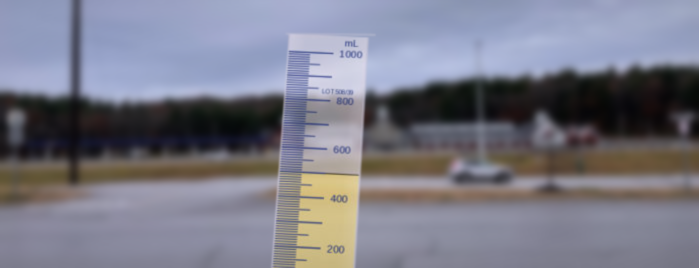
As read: 500mL
